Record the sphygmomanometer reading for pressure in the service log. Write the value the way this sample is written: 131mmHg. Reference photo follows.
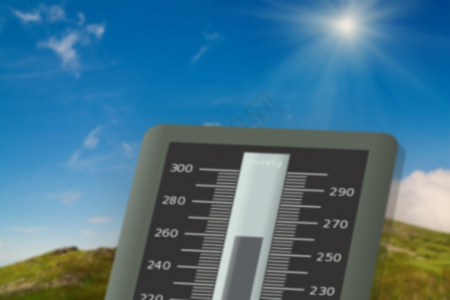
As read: 260mmHg
